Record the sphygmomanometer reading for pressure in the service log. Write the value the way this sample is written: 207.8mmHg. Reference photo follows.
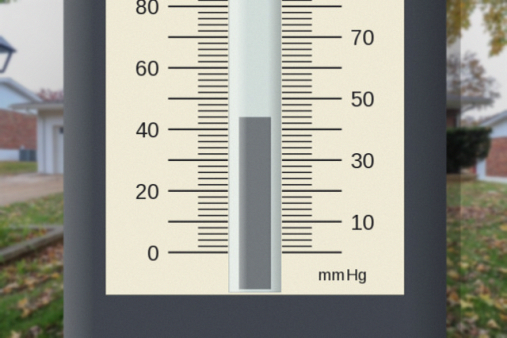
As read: 44mmHg
